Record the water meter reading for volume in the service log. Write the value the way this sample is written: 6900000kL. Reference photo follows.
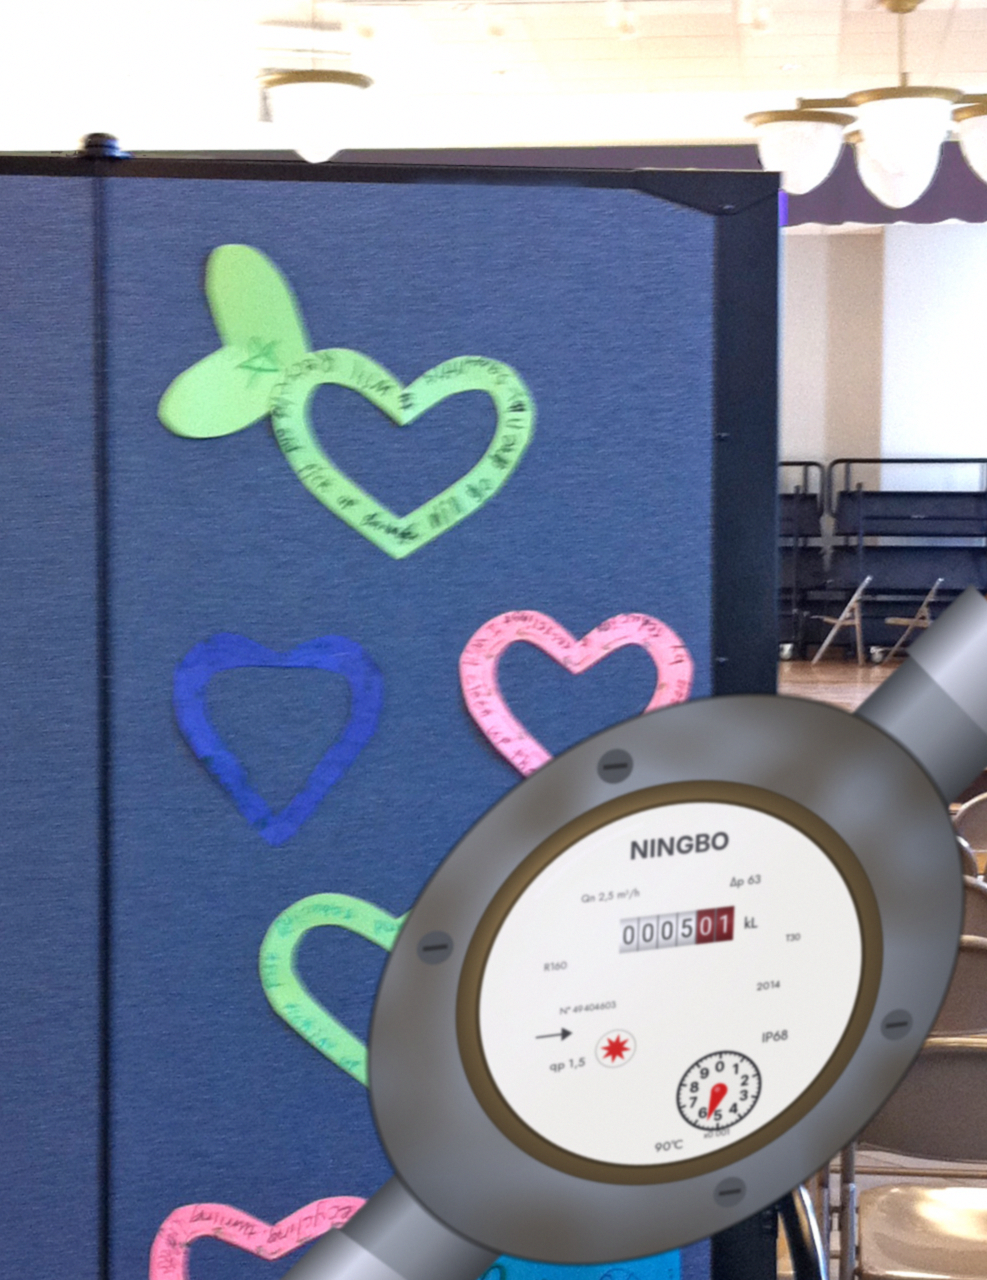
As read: 5.015kL
